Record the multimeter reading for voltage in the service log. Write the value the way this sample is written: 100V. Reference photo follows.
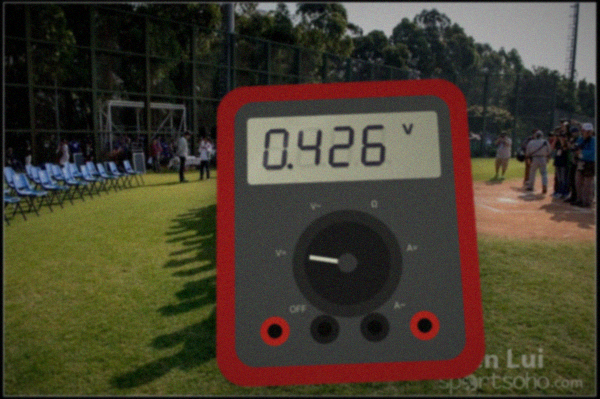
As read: 0.426V
